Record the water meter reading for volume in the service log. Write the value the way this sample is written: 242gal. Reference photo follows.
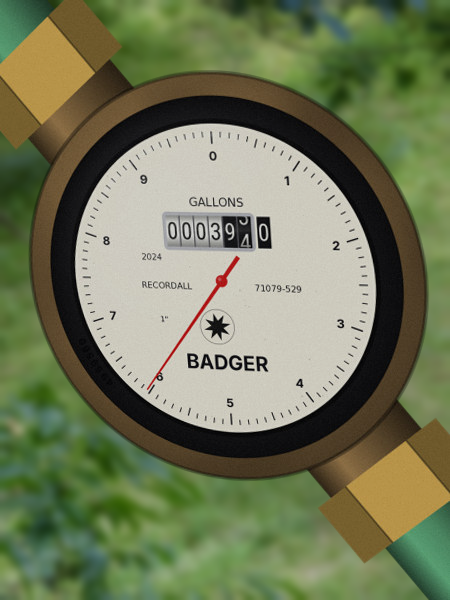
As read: 3936.0gal
